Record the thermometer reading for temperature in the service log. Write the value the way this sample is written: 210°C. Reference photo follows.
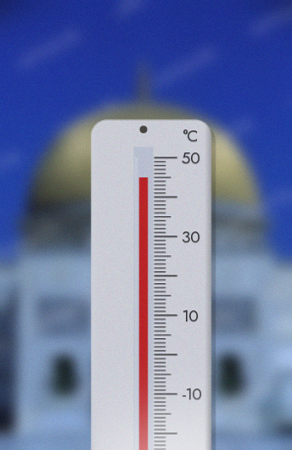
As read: 45°C
